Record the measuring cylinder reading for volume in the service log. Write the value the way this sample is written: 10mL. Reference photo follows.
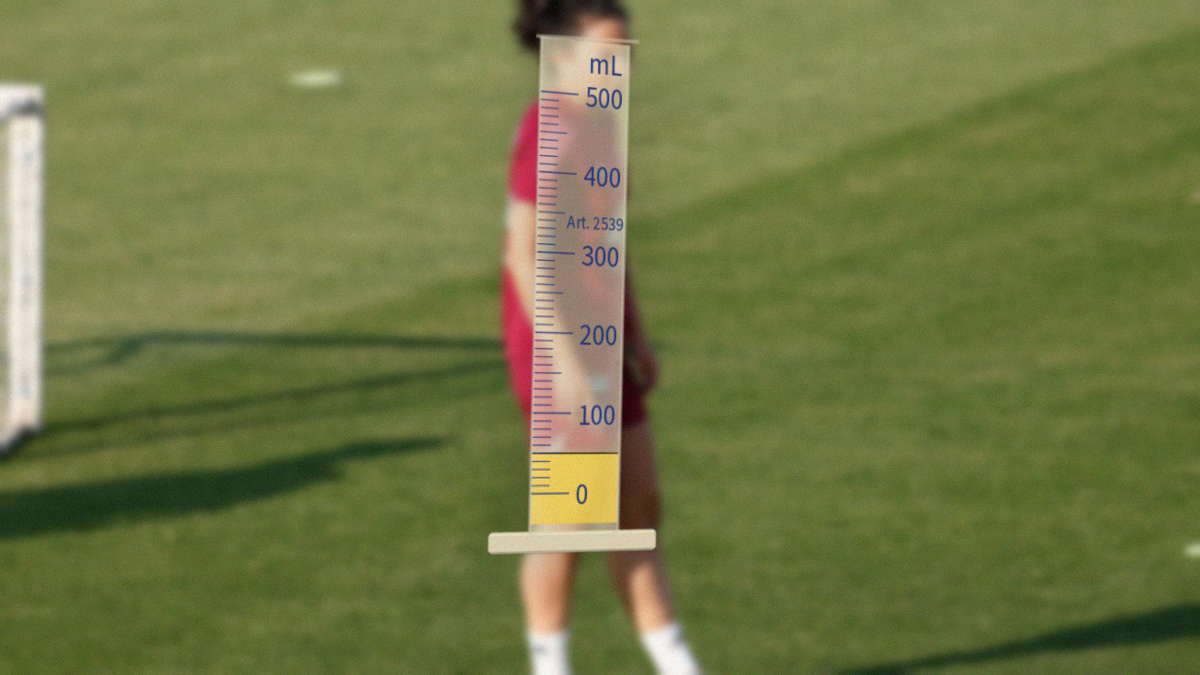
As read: 50mL
